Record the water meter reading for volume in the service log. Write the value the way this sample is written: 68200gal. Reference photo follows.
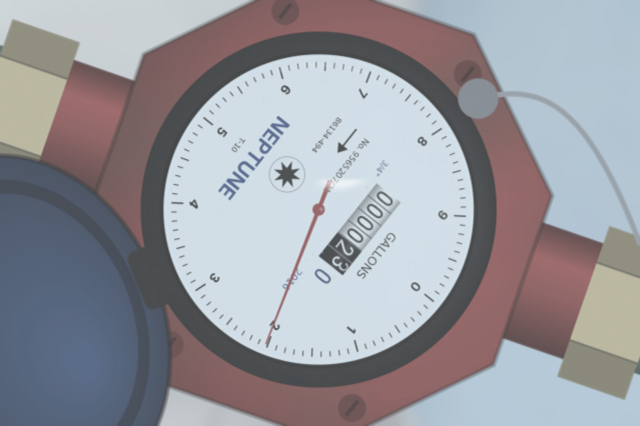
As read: 232.0gal
